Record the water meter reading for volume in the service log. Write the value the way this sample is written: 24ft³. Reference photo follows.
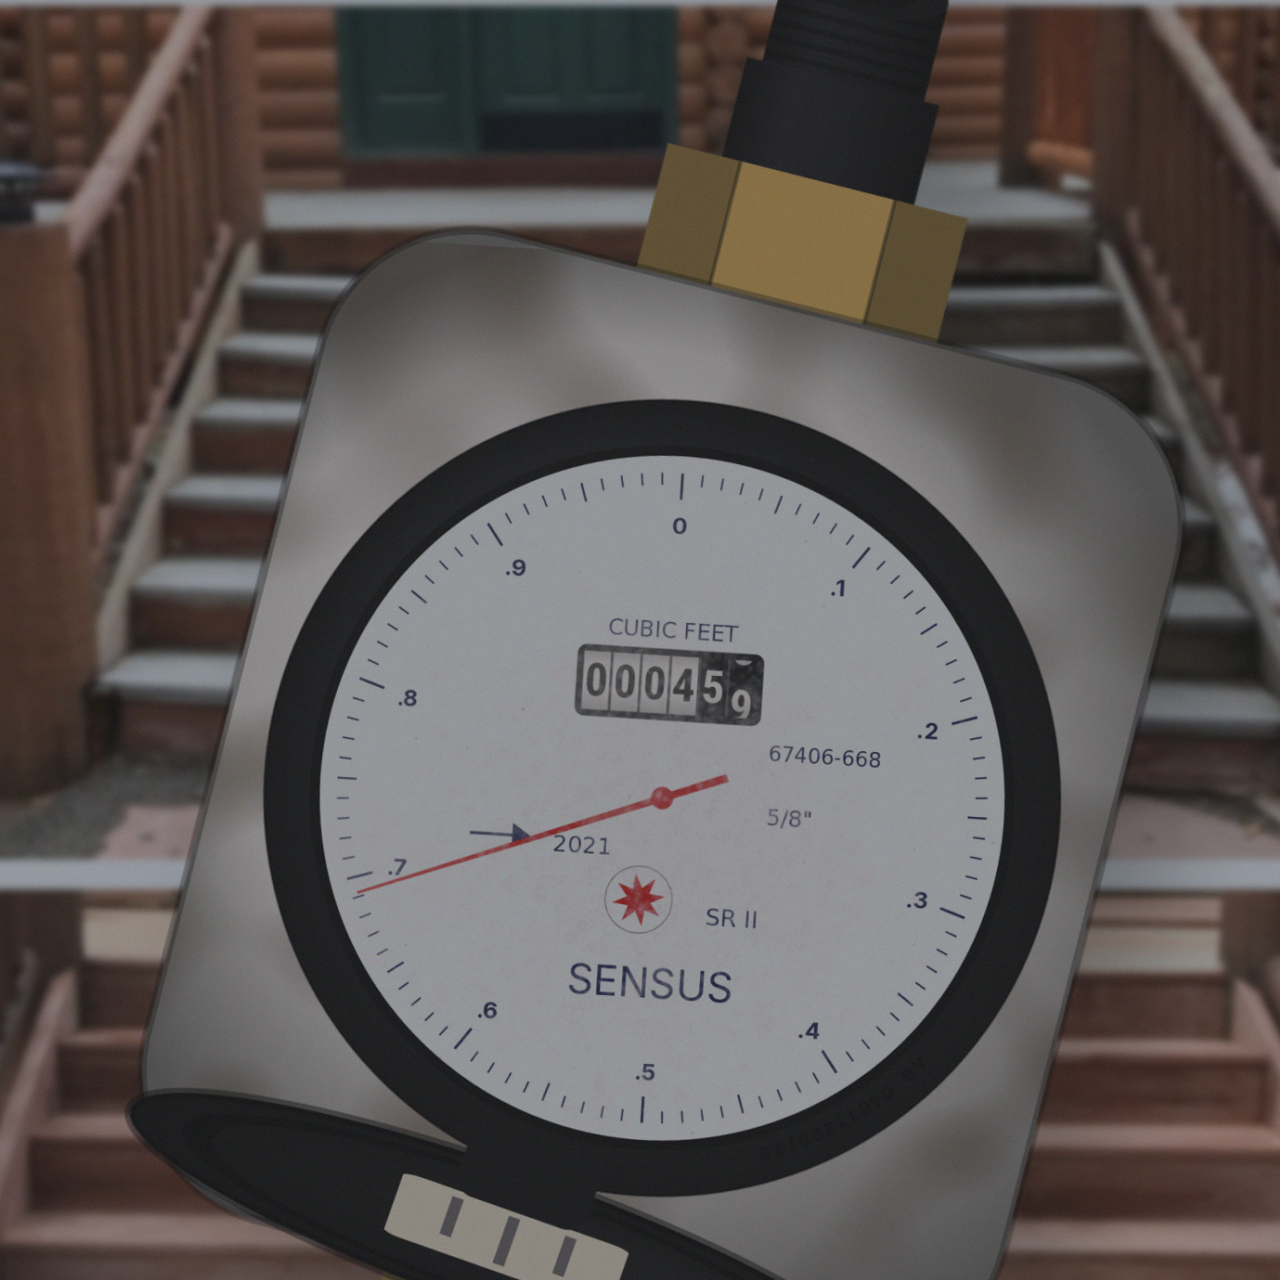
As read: 458.69ft³
